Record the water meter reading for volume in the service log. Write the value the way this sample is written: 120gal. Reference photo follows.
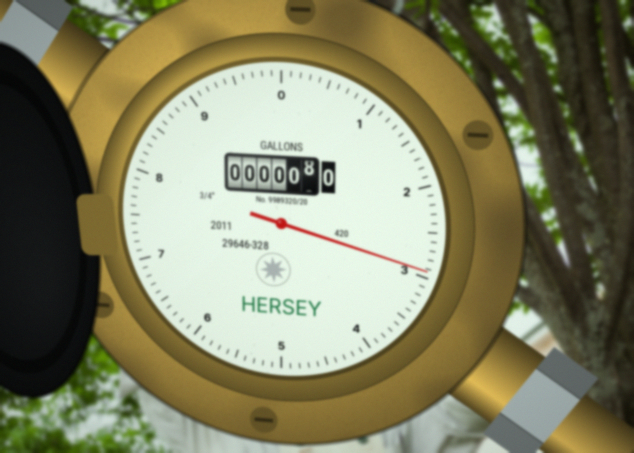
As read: 82.9gal
